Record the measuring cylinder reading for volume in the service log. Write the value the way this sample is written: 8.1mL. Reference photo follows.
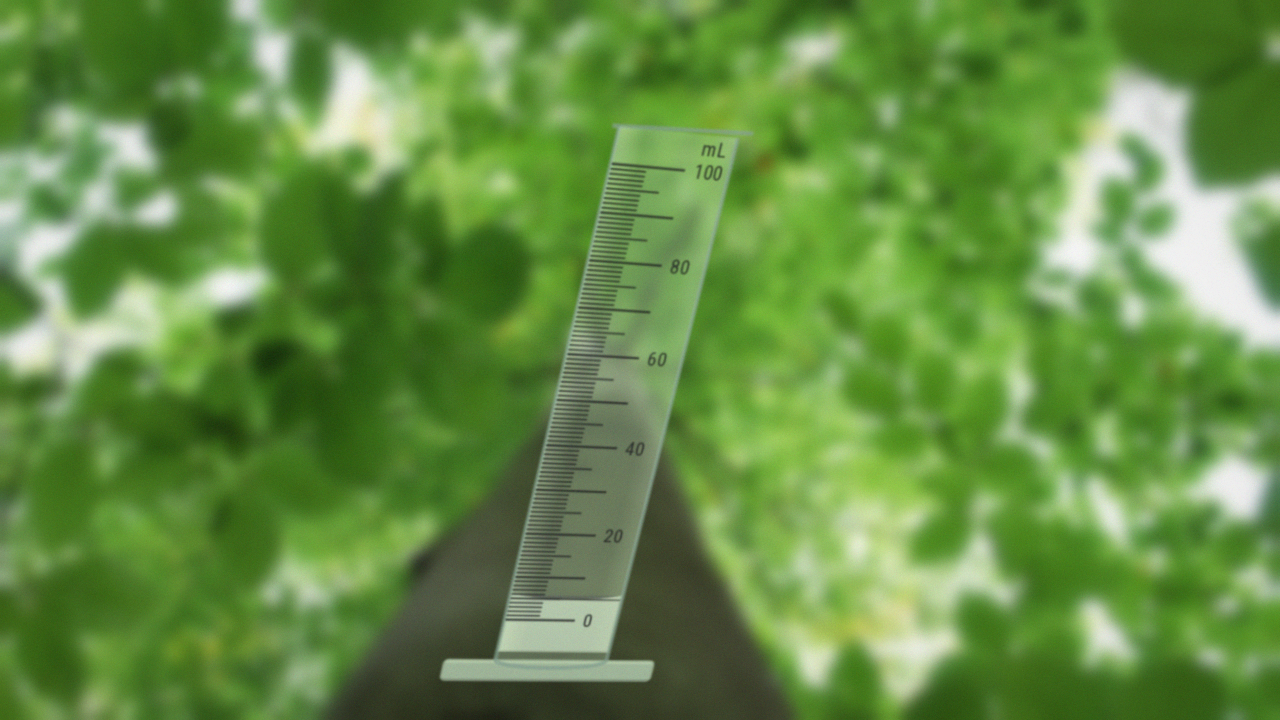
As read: 5mL
